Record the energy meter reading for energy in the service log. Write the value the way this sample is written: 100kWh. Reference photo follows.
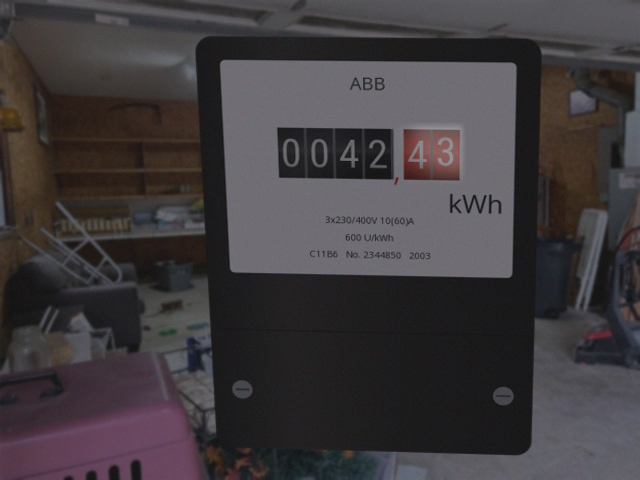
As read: 42.43kWh
